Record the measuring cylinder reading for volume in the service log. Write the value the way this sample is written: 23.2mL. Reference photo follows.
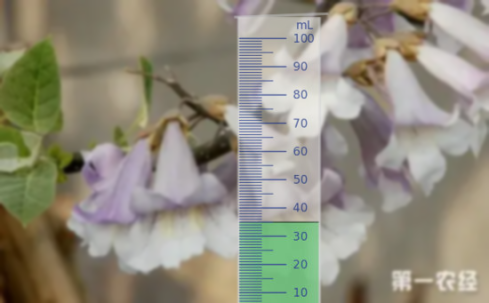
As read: 35mL
